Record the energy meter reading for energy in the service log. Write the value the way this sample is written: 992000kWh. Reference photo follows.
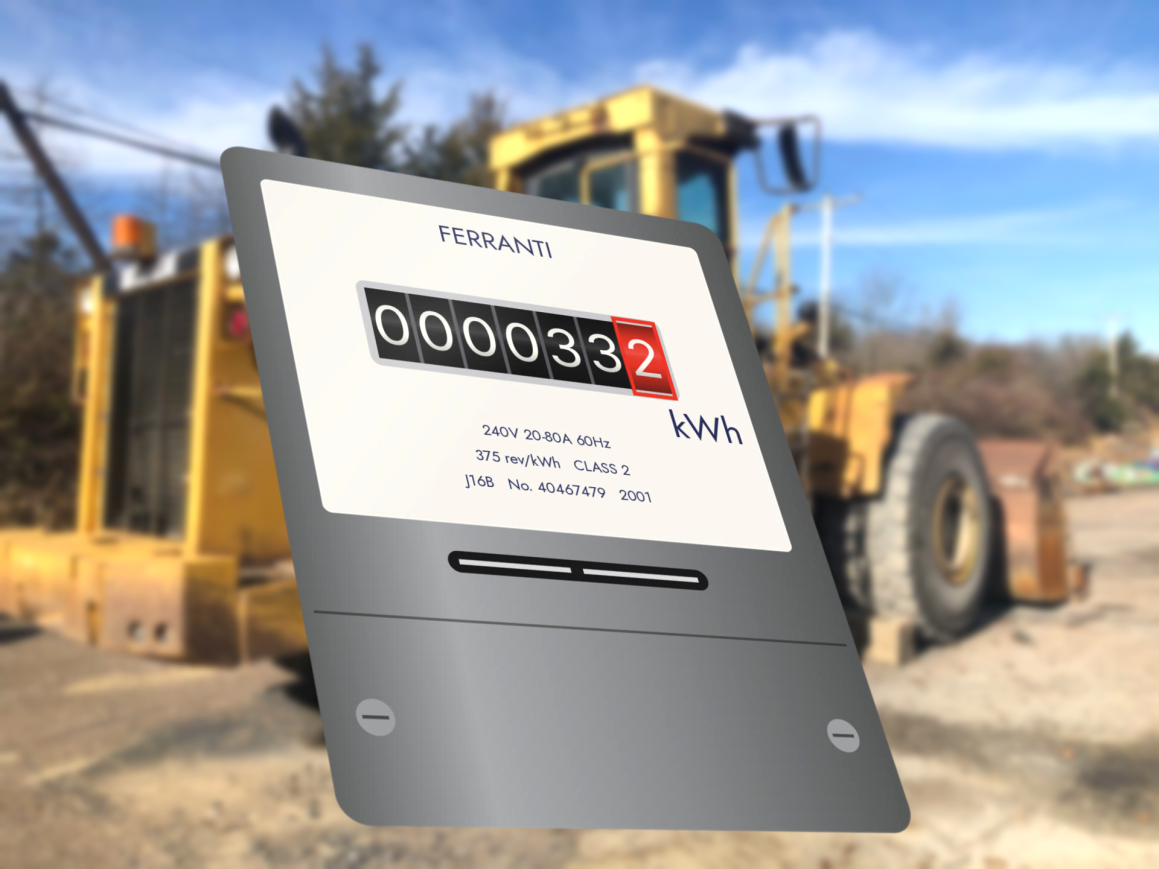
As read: 33.2kWh
